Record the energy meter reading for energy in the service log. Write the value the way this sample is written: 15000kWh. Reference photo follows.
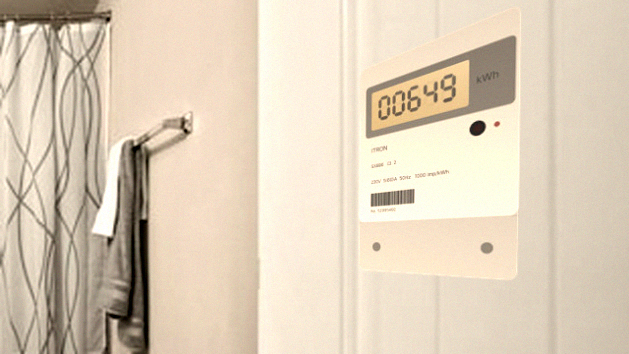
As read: 649kWh
